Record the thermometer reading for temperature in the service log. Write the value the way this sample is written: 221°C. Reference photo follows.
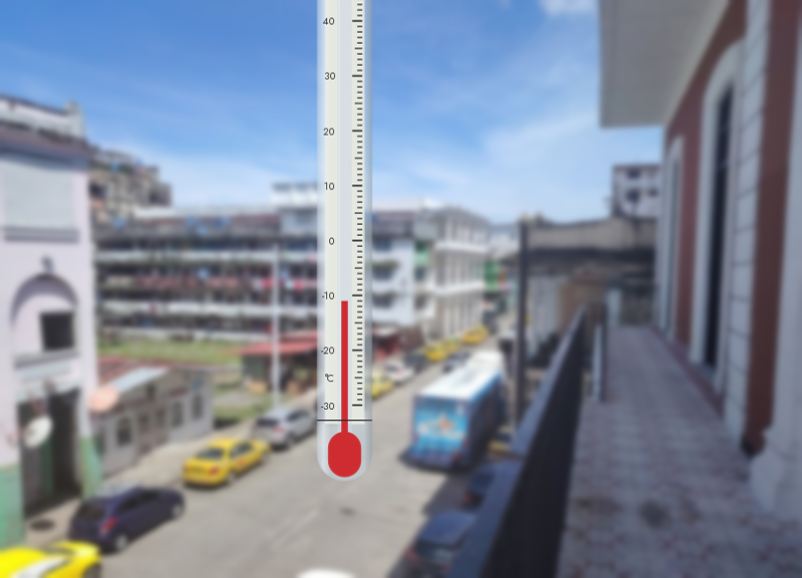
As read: -11°C
